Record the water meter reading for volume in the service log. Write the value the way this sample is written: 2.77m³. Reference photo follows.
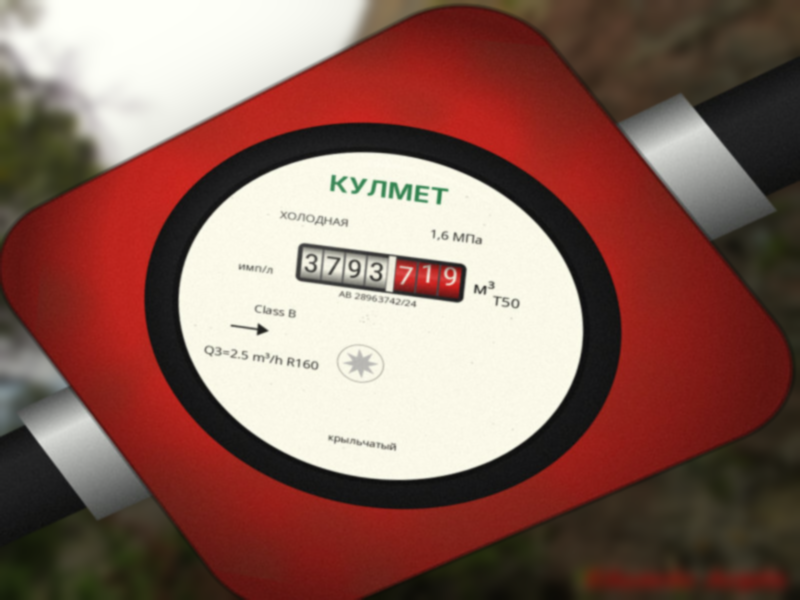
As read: 3793.719m³
